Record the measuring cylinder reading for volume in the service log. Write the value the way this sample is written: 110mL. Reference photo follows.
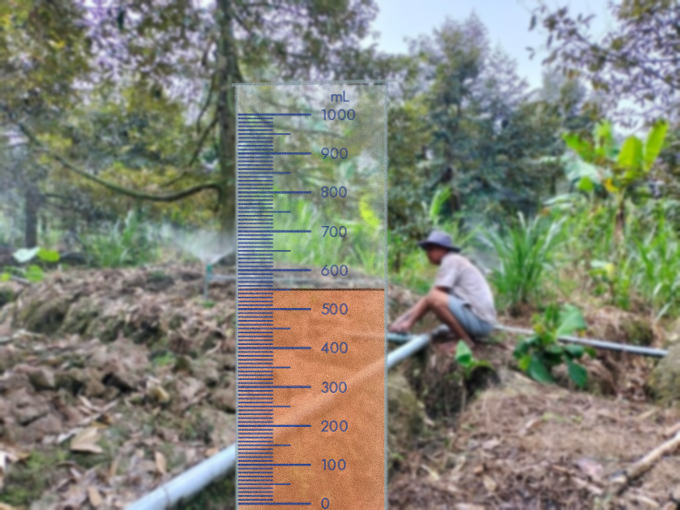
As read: 550mL
